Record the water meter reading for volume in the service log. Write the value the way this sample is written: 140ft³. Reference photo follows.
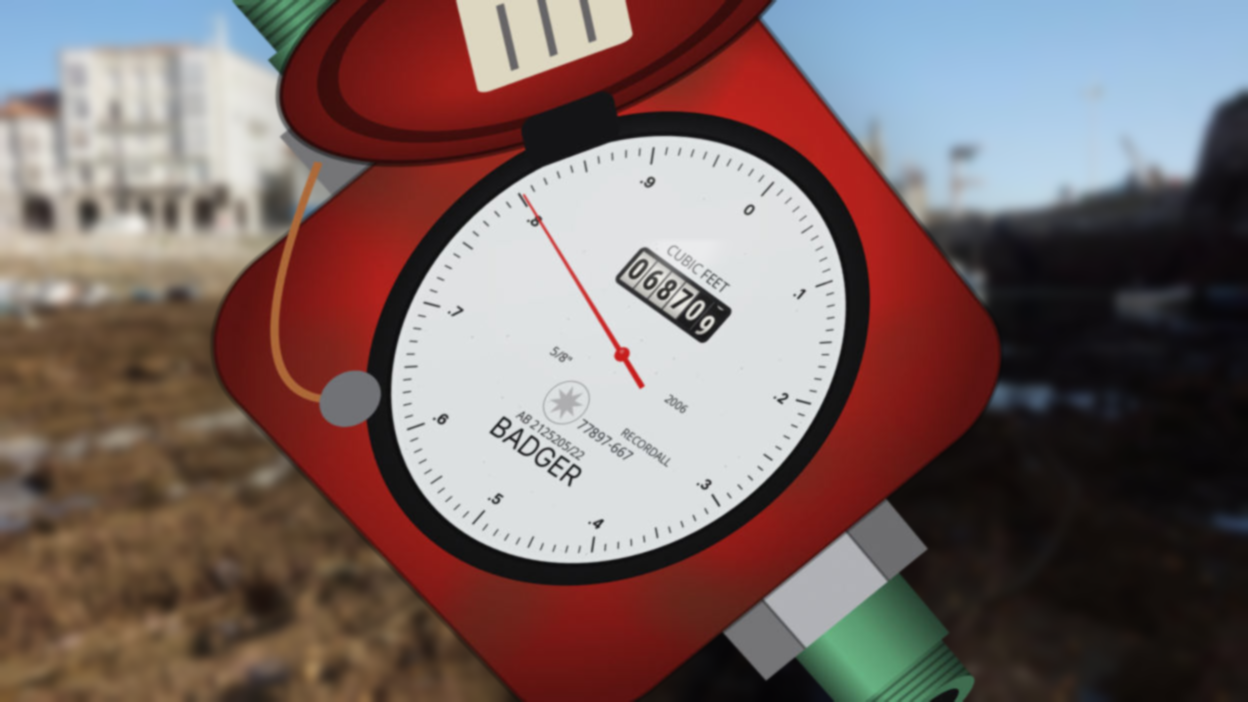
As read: 68708.80ft³
